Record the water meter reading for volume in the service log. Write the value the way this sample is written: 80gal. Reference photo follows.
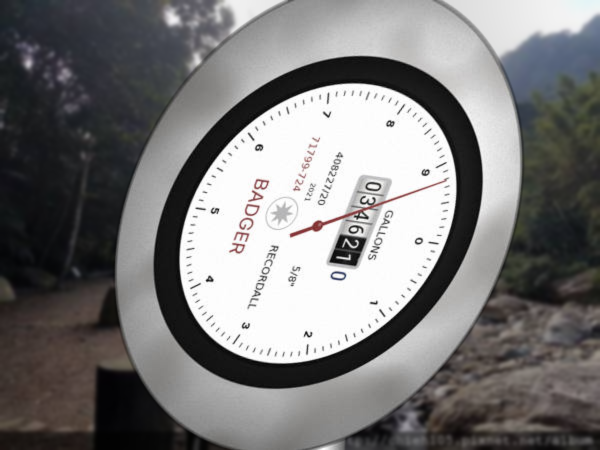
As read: 346209.2gal
